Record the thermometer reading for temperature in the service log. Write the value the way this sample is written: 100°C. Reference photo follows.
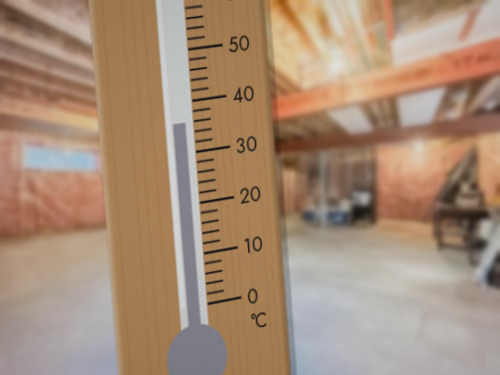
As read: 36°C
